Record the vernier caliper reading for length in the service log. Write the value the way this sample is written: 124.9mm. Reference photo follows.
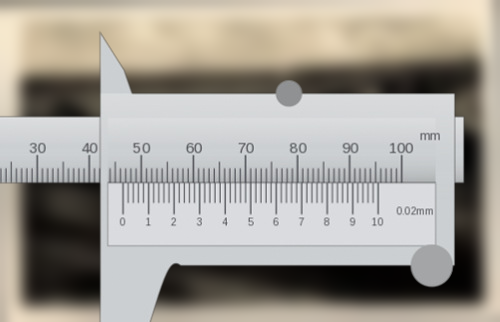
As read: 46.5mm
